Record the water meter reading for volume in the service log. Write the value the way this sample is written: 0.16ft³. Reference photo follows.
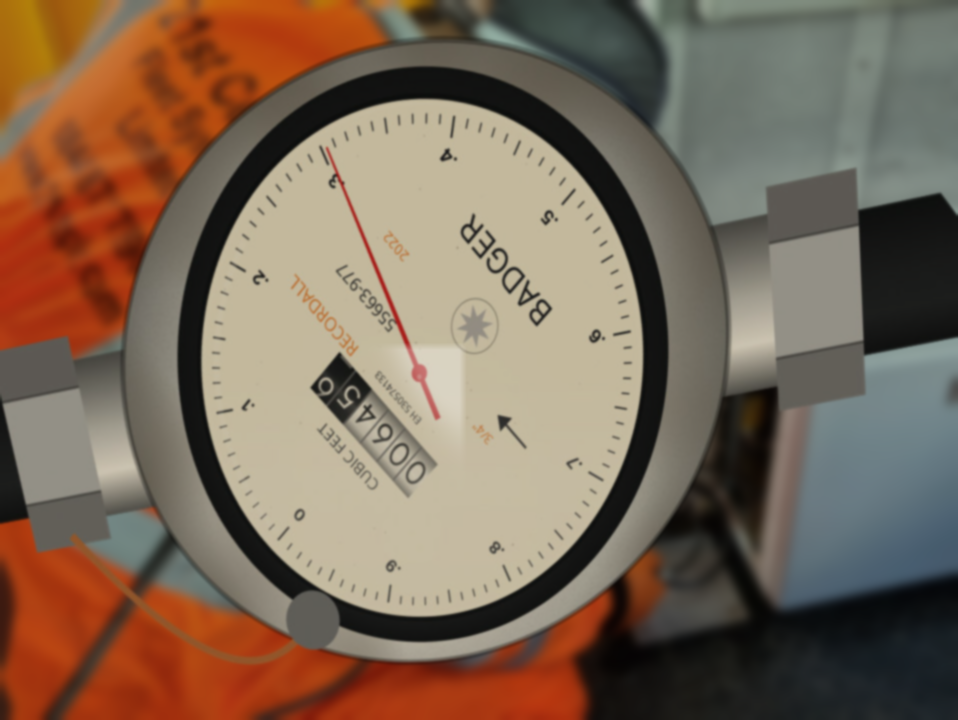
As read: 6456.30ft³
